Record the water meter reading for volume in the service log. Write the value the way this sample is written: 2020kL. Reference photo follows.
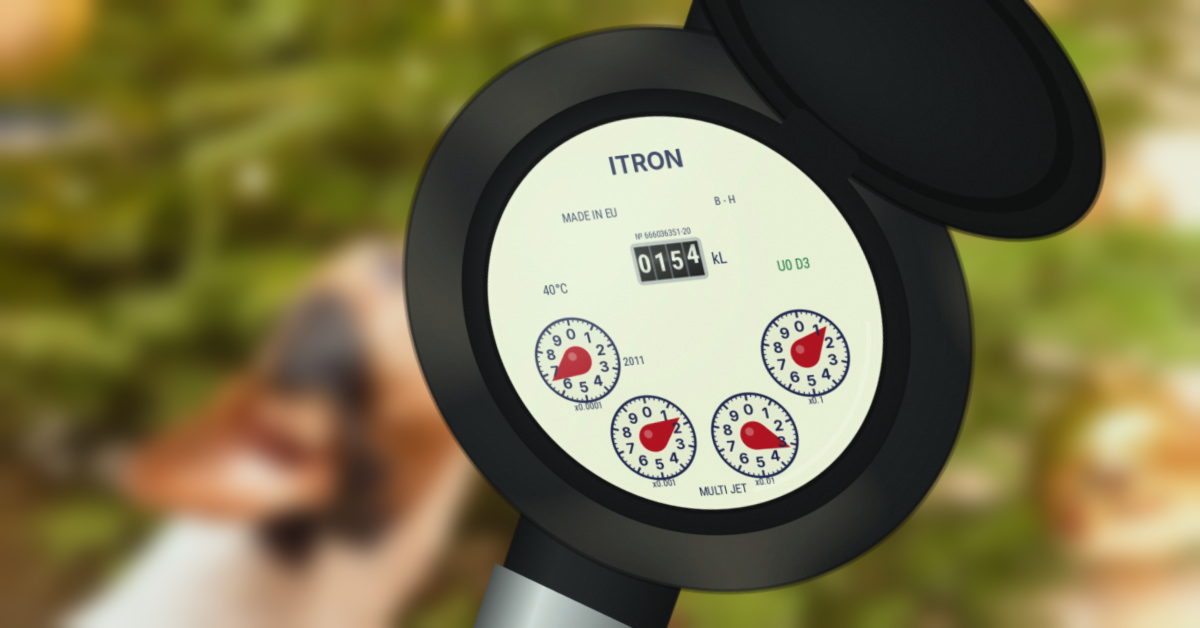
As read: 154.1316kL
